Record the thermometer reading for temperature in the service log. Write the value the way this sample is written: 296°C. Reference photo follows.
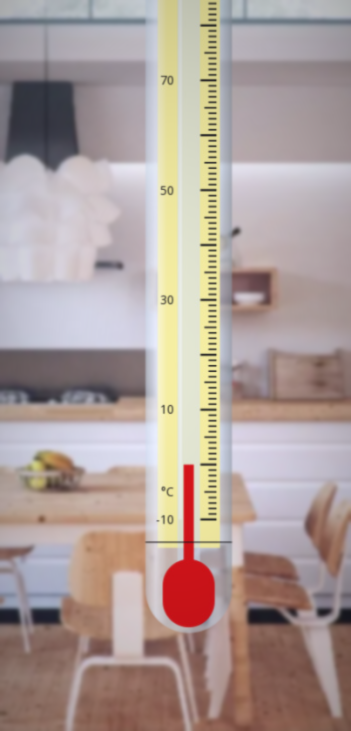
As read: 0°C
